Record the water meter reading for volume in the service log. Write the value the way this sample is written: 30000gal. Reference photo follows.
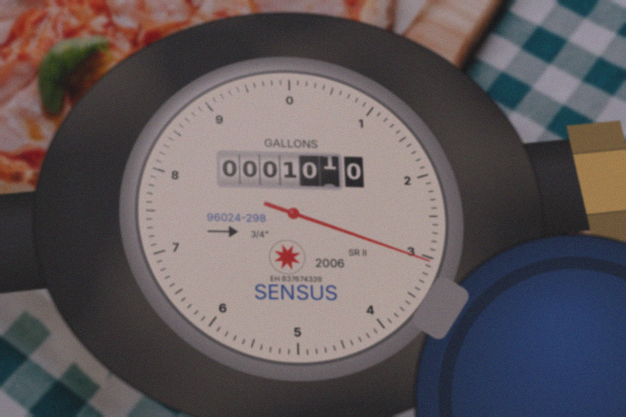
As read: 1013.0gal
